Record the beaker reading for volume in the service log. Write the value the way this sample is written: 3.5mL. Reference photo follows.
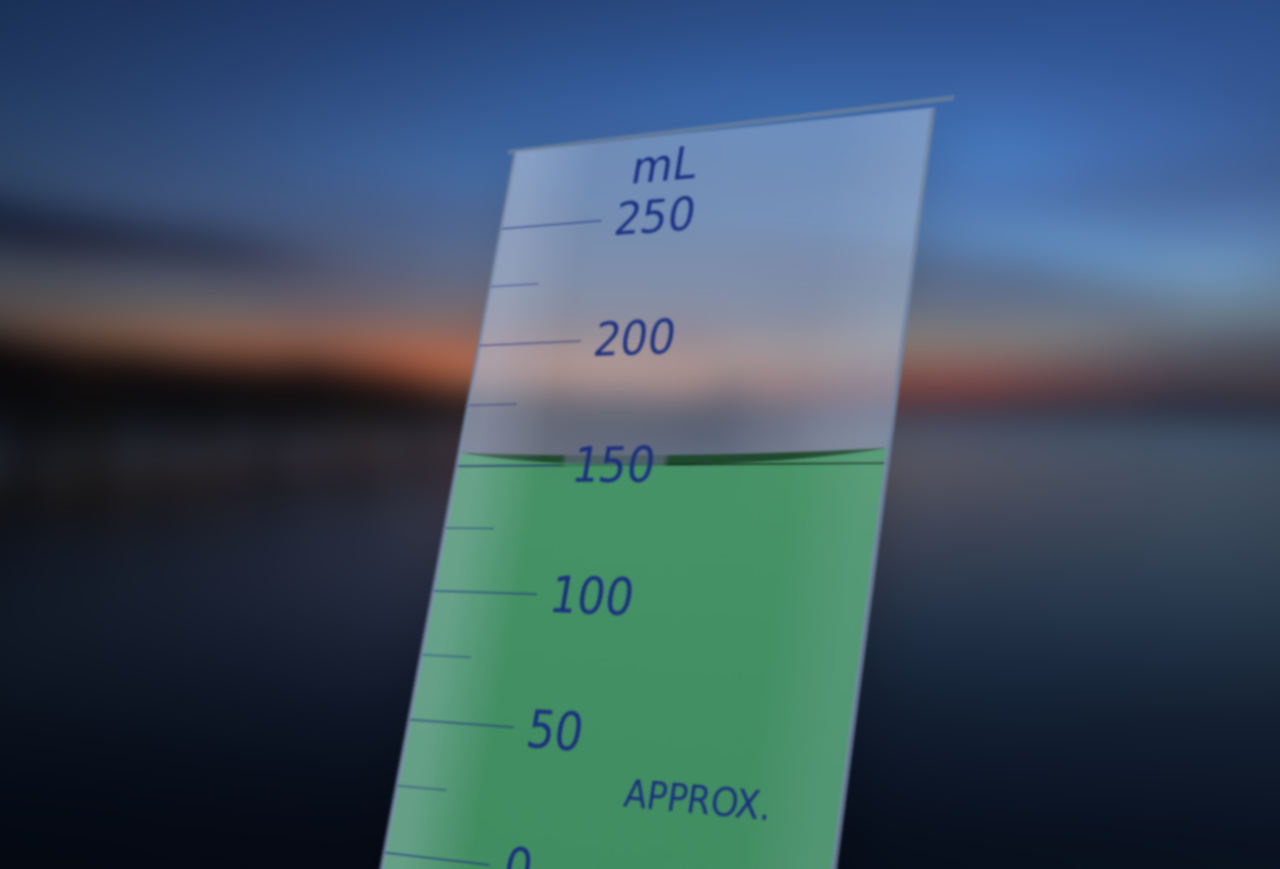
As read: 150mL
